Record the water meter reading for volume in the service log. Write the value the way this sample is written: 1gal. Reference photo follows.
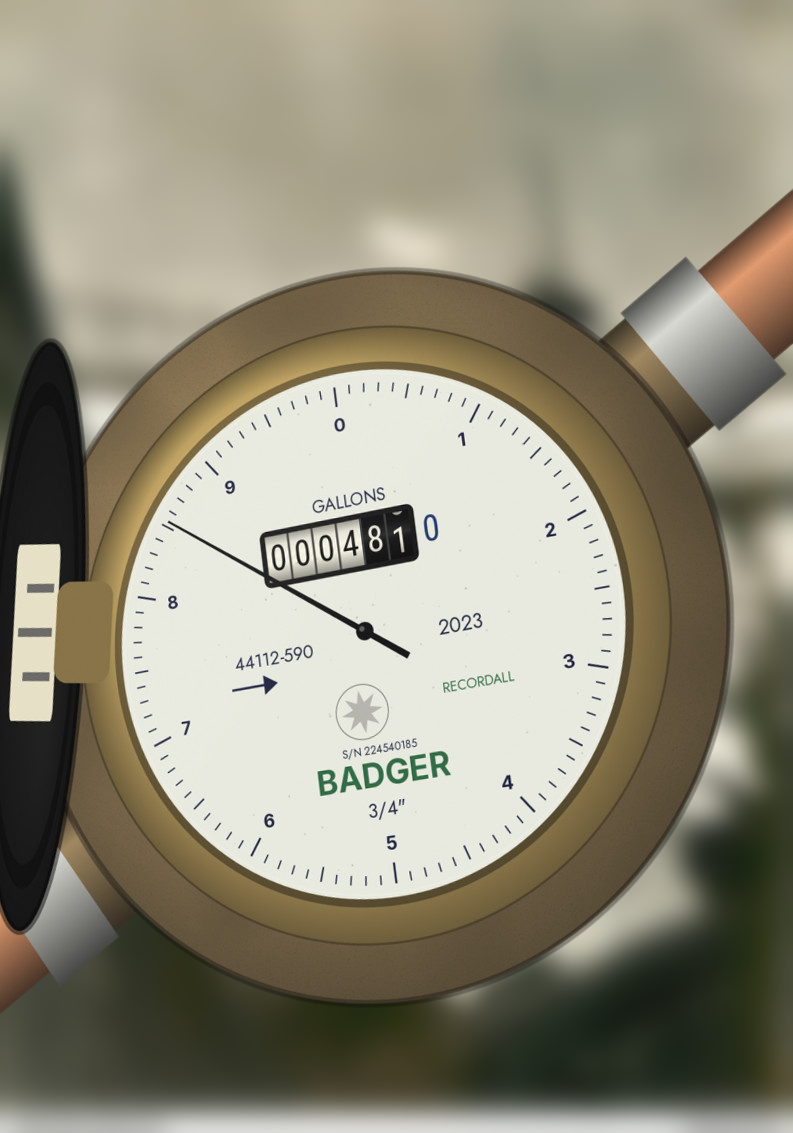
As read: 4808.5gal
